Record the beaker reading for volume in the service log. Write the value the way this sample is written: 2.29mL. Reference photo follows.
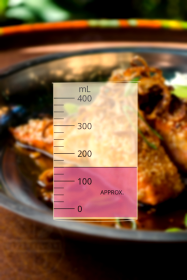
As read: 150mL
